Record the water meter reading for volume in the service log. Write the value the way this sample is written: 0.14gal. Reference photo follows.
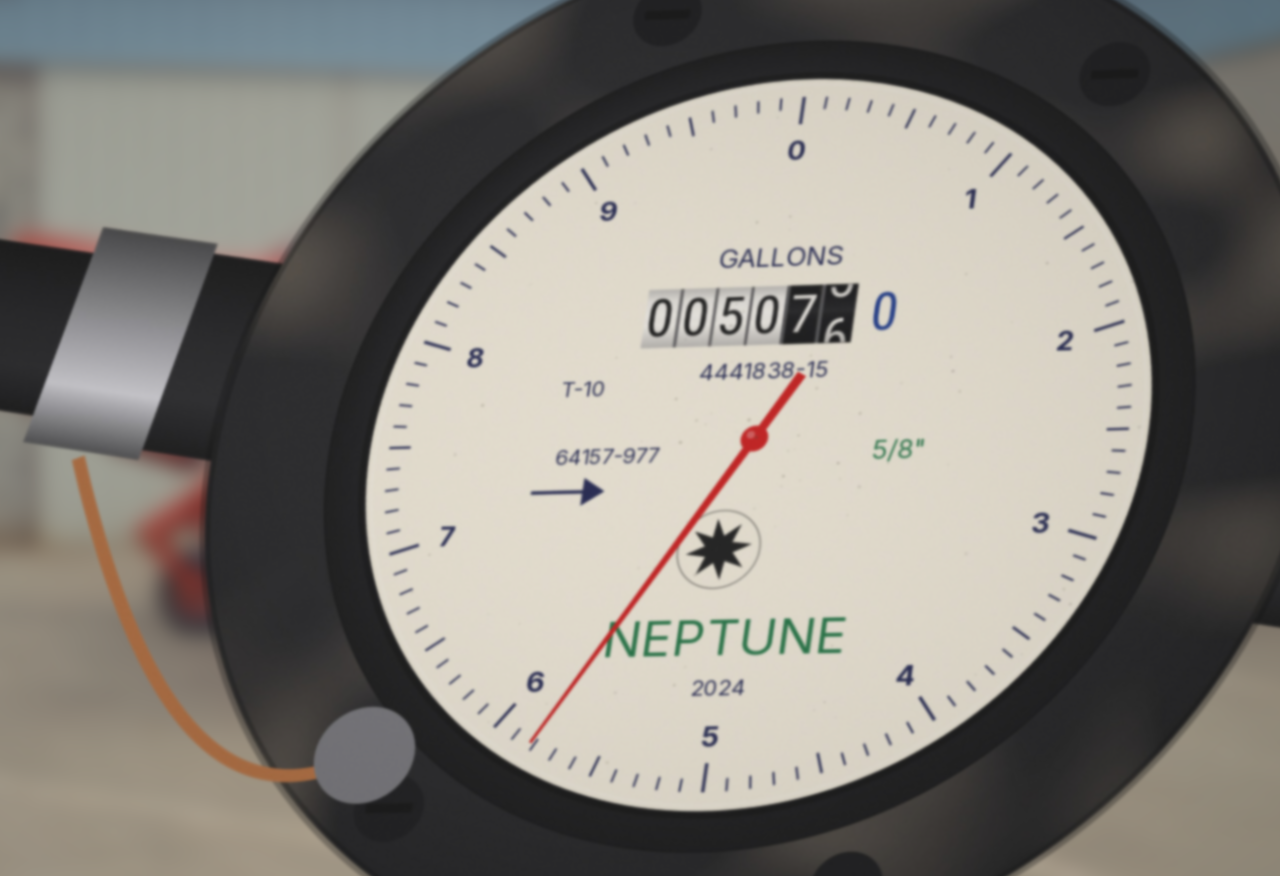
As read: 50755.8gal
